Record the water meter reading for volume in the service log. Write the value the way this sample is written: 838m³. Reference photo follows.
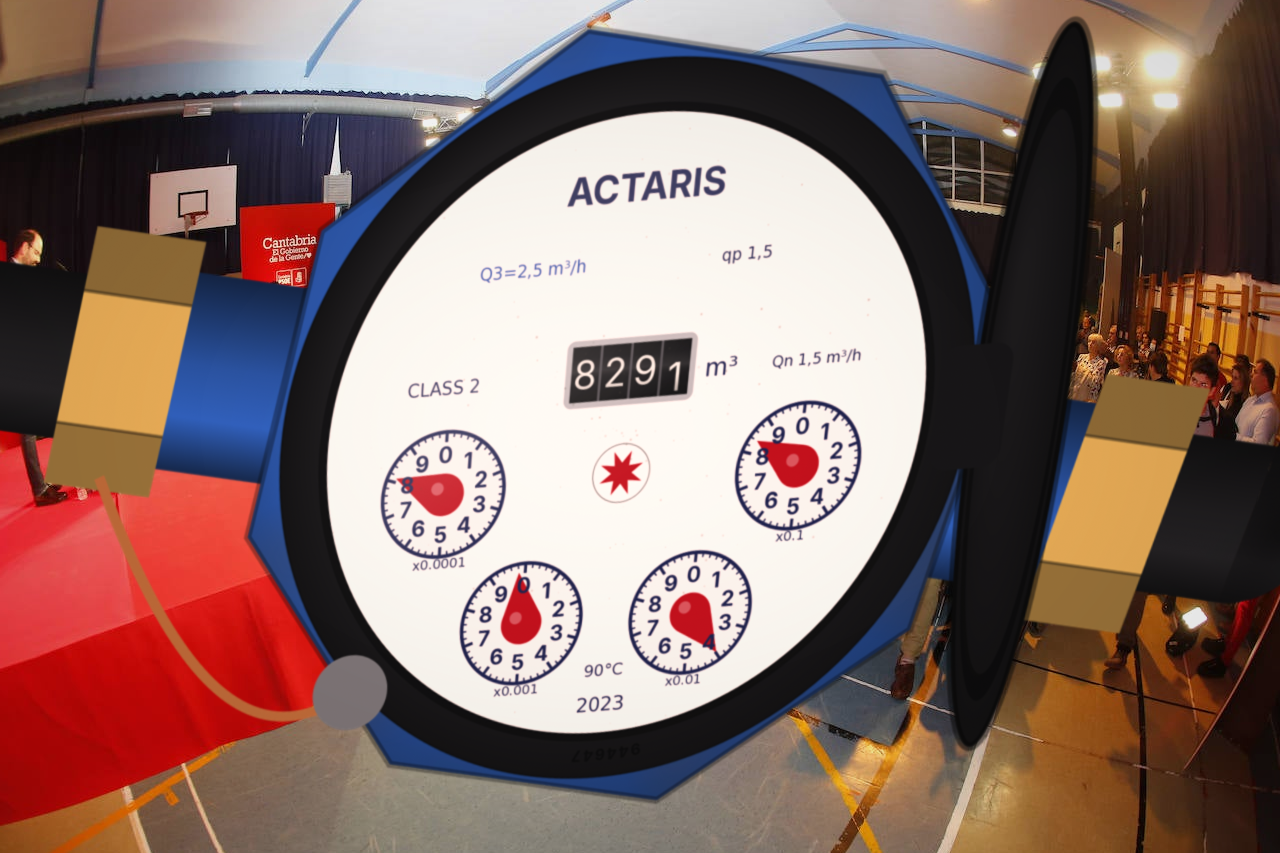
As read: 8290.8398m³
